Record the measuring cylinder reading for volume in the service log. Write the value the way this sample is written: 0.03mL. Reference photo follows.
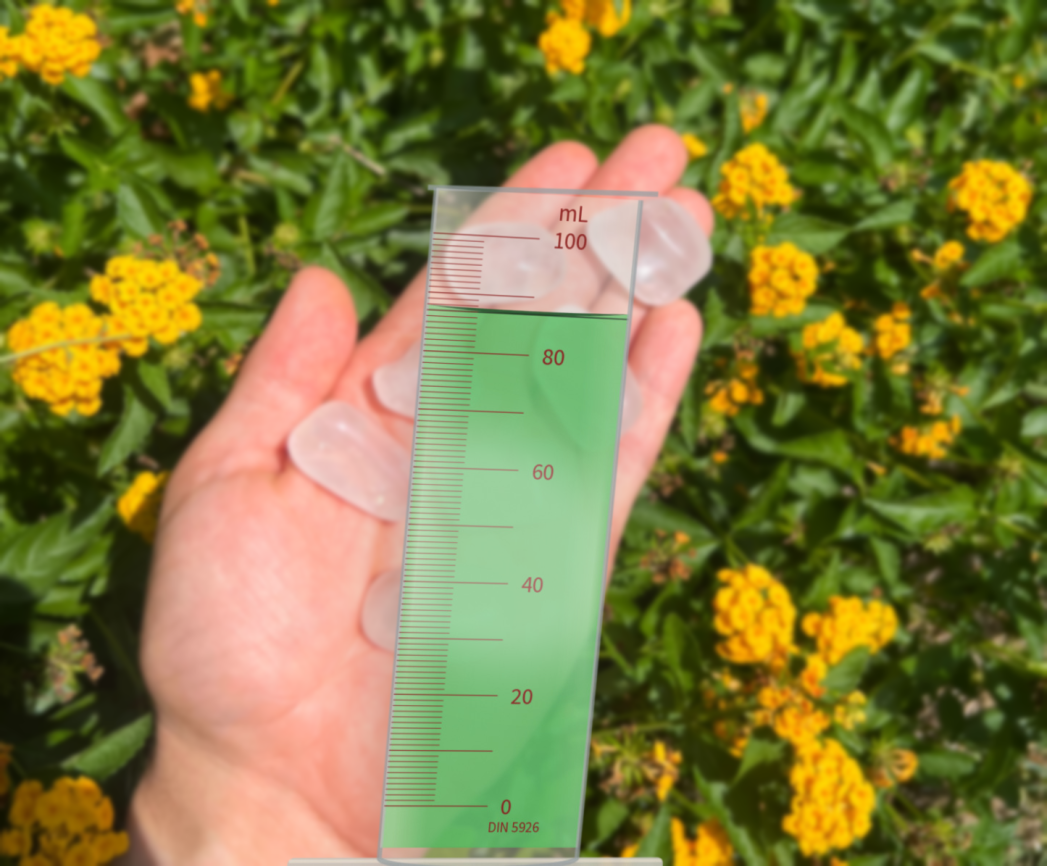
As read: 87mL
